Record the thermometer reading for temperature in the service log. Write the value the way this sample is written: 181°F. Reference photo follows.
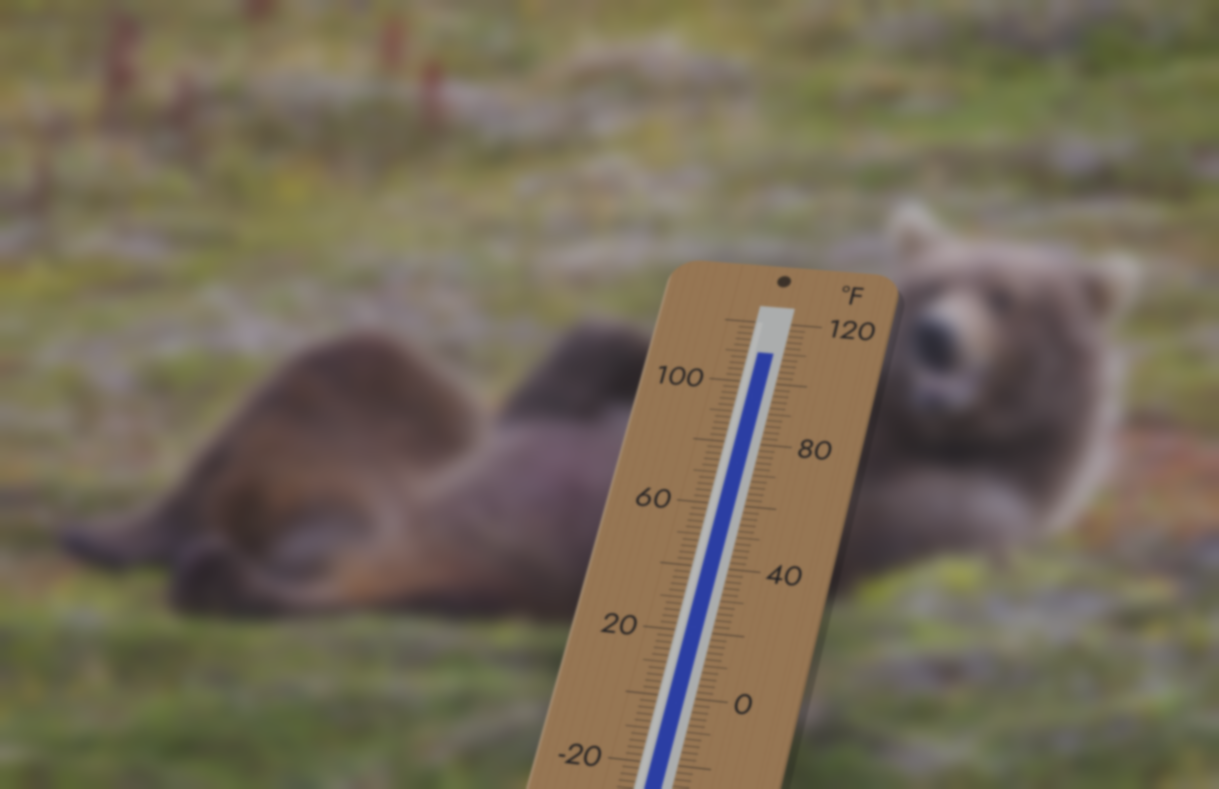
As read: 110°F
